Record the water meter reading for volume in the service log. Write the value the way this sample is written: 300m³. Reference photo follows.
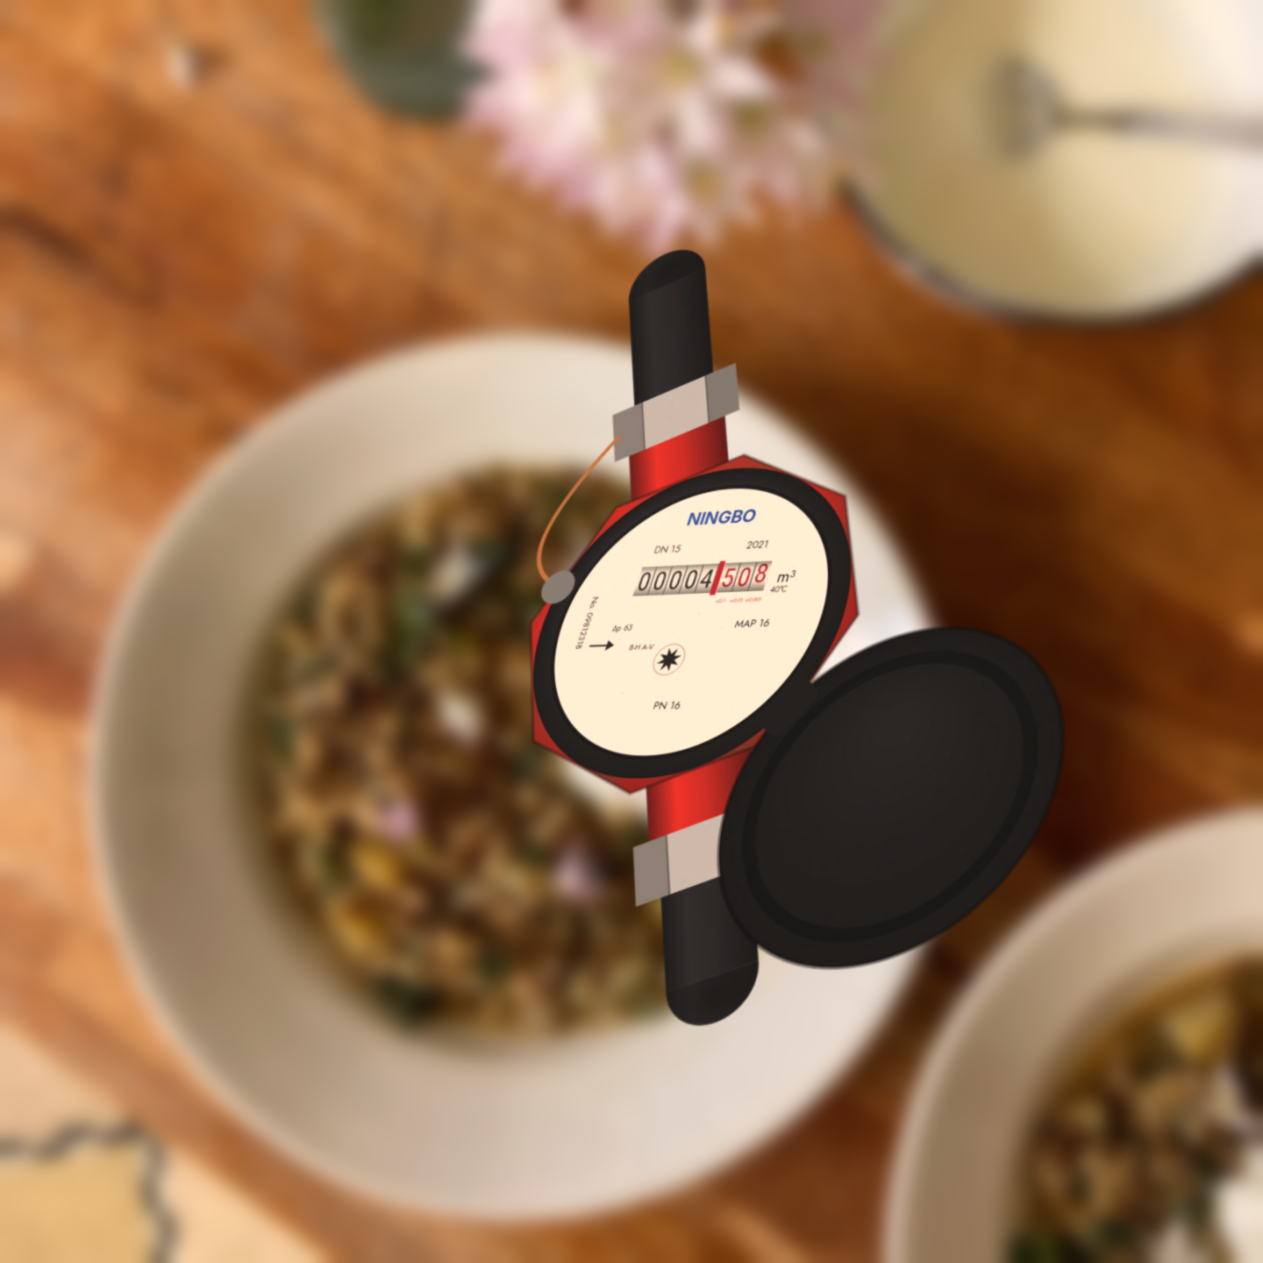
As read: 4.508m³
